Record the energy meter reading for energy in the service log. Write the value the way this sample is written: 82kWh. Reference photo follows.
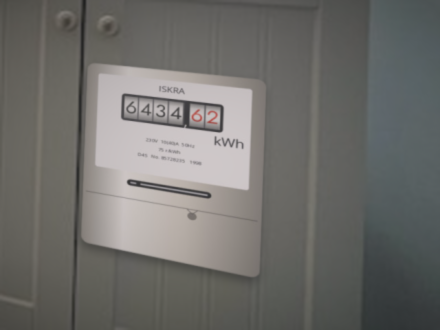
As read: 6434.62kWh
